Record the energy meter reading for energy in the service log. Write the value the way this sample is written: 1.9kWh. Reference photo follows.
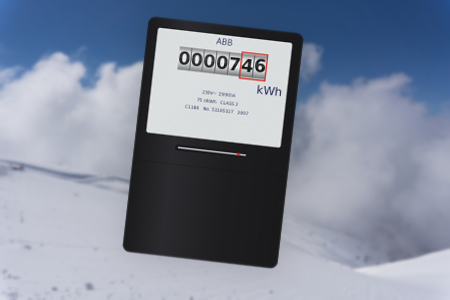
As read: 7.46kWh
